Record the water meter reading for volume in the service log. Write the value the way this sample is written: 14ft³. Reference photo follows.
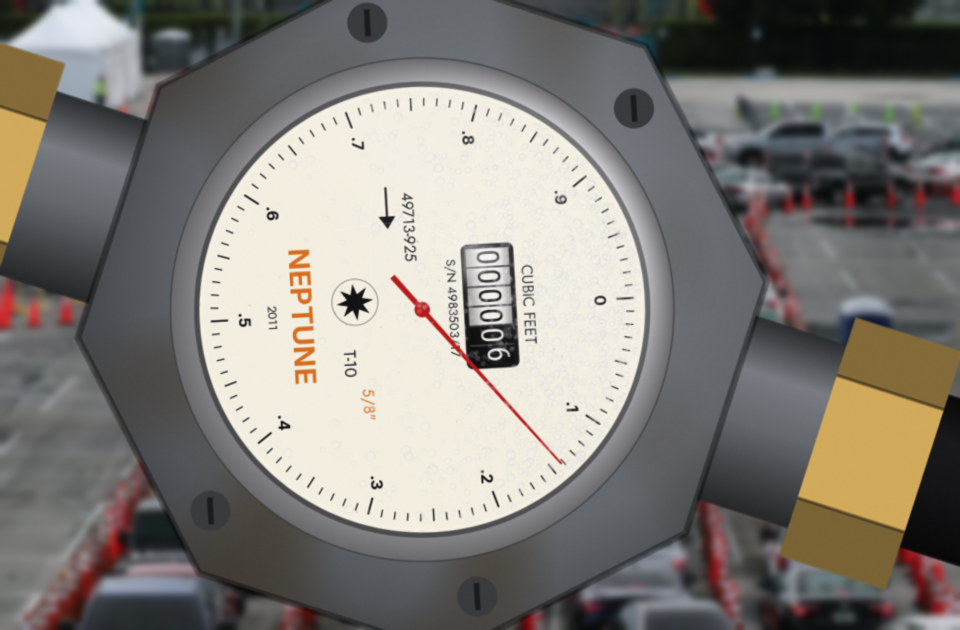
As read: 6.14ft³
